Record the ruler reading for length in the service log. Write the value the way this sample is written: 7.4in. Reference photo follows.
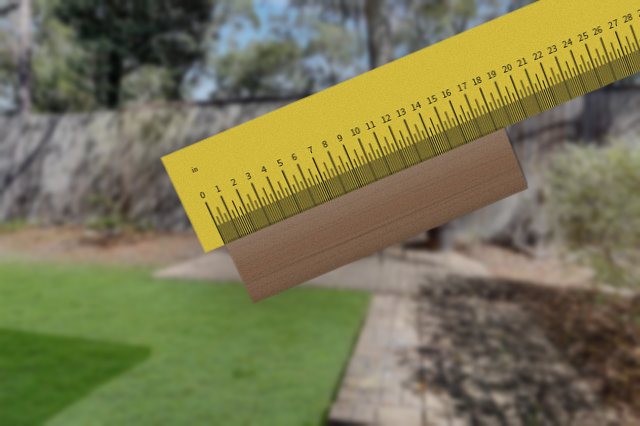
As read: 18.5in
